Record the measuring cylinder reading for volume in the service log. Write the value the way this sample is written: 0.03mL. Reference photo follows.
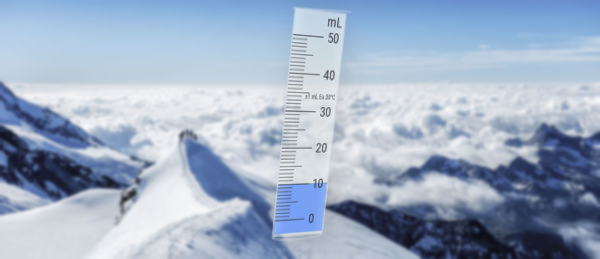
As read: 10mL
